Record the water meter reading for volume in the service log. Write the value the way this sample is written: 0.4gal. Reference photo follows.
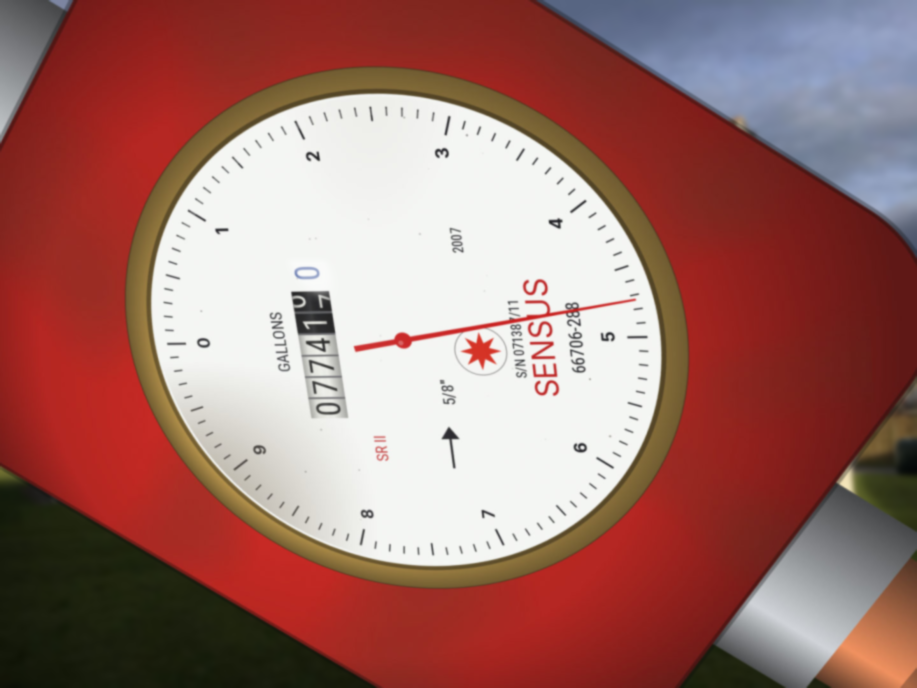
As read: 774164.7gal
